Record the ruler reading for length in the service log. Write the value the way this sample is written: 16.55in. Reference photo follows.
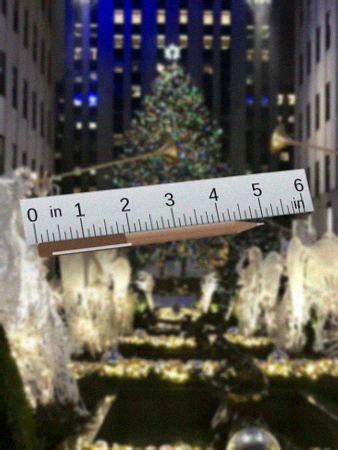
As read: 5in
